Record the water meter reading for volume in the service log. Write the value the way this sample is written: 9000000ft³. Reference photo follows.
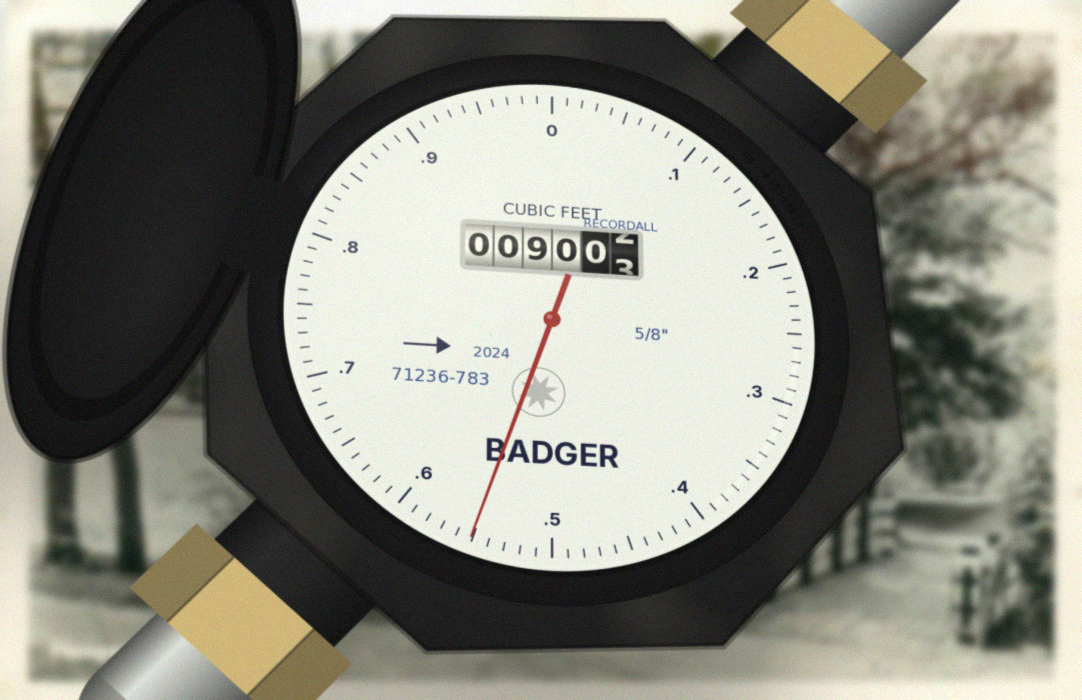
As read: 9002.55ft³
